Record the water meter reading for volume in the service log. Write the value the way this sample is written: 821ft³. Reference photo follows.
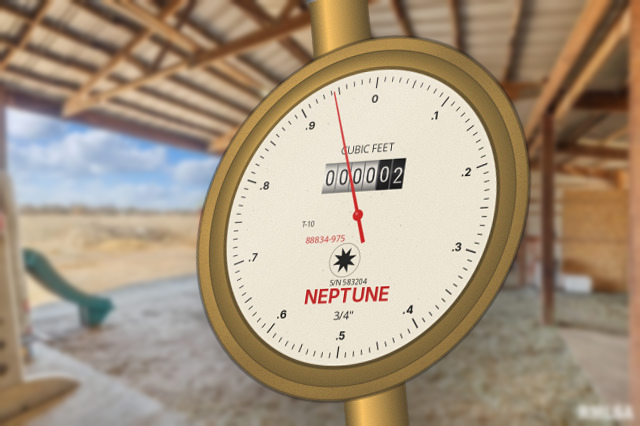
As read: 1.94ft³
